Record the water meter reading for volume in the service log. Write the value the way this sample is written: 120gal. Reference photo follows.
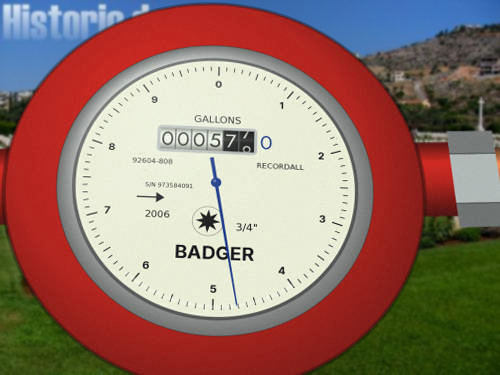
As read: 5774.7gal
